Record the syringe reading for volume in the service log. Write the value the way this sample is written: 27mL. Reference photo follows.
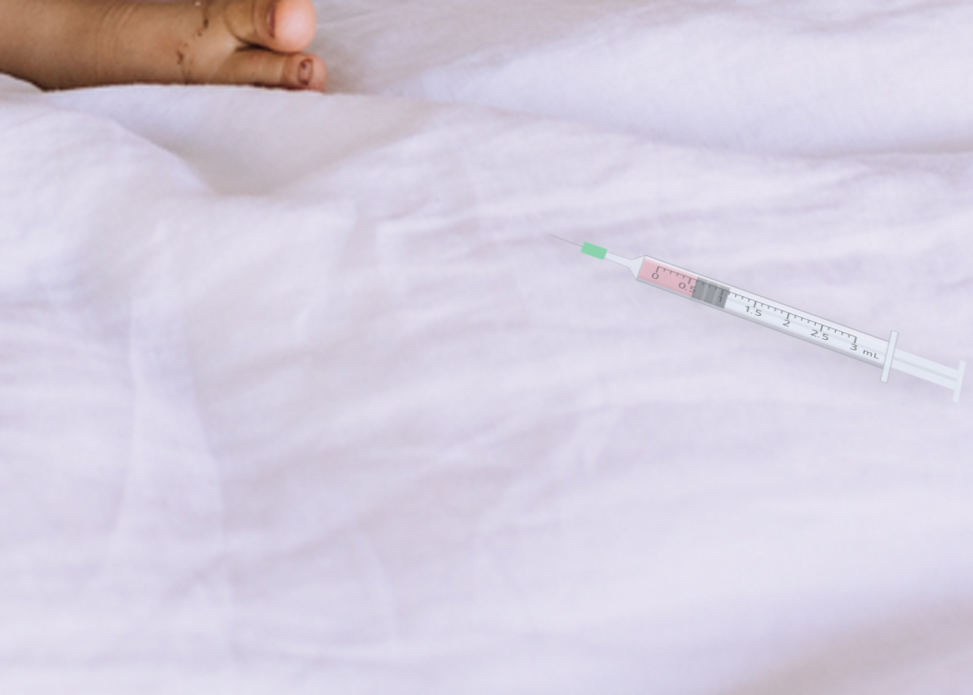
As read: 0.6mL
